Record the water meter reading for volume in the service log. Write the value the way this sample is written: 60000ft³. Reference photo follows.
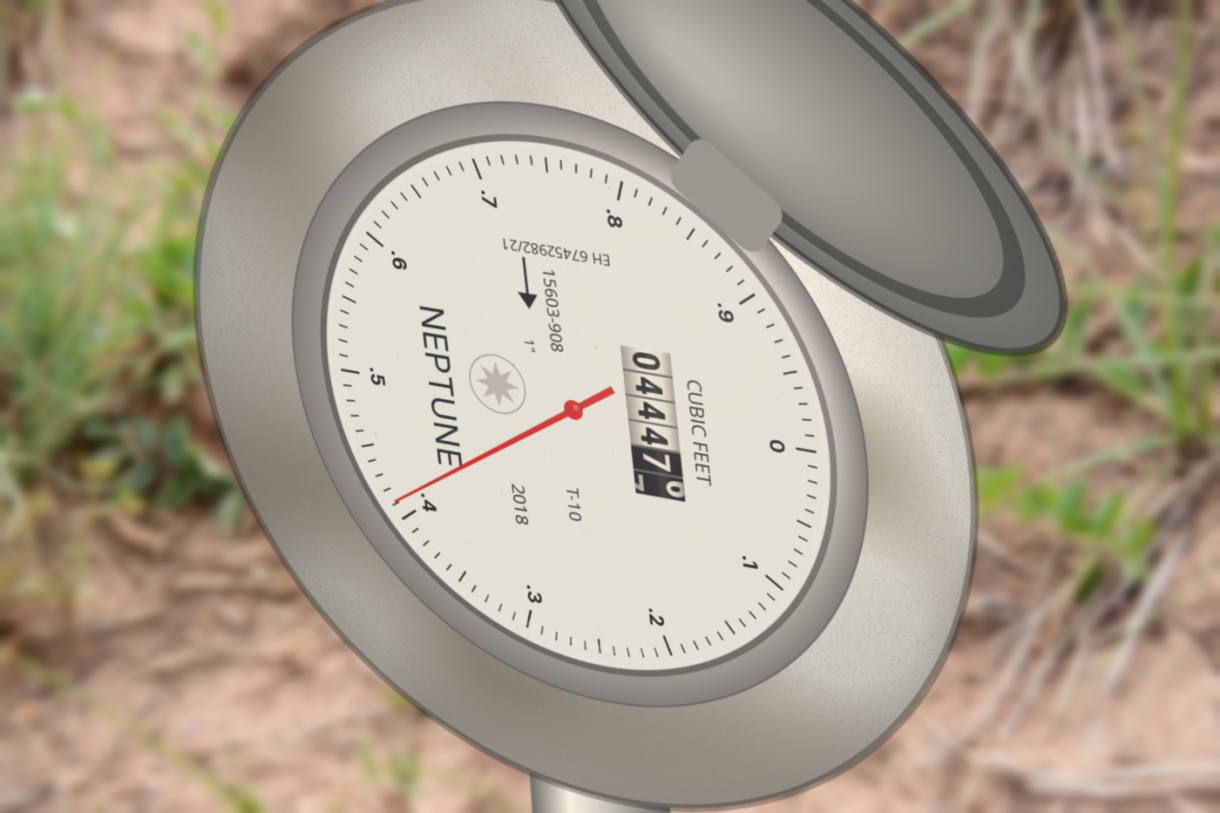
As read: 44476.41ft³
